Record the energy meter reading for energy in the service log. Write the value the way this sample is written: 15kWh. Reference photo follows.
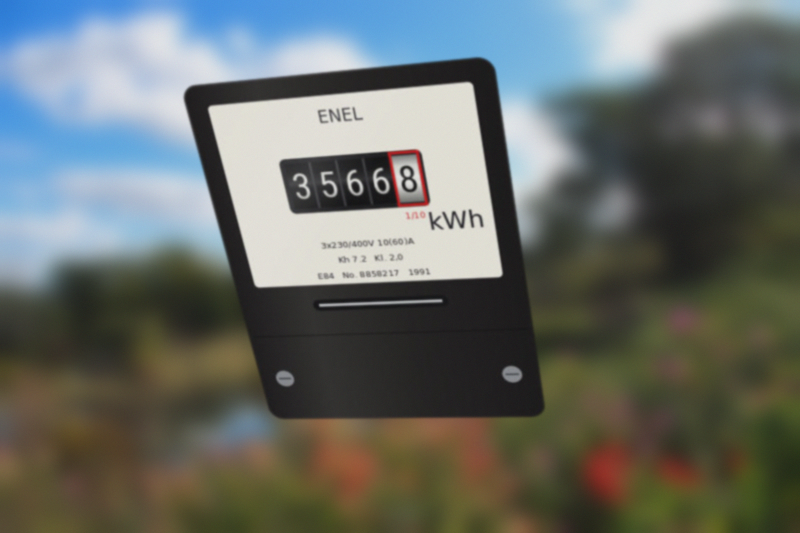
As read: 3566.8kWh
